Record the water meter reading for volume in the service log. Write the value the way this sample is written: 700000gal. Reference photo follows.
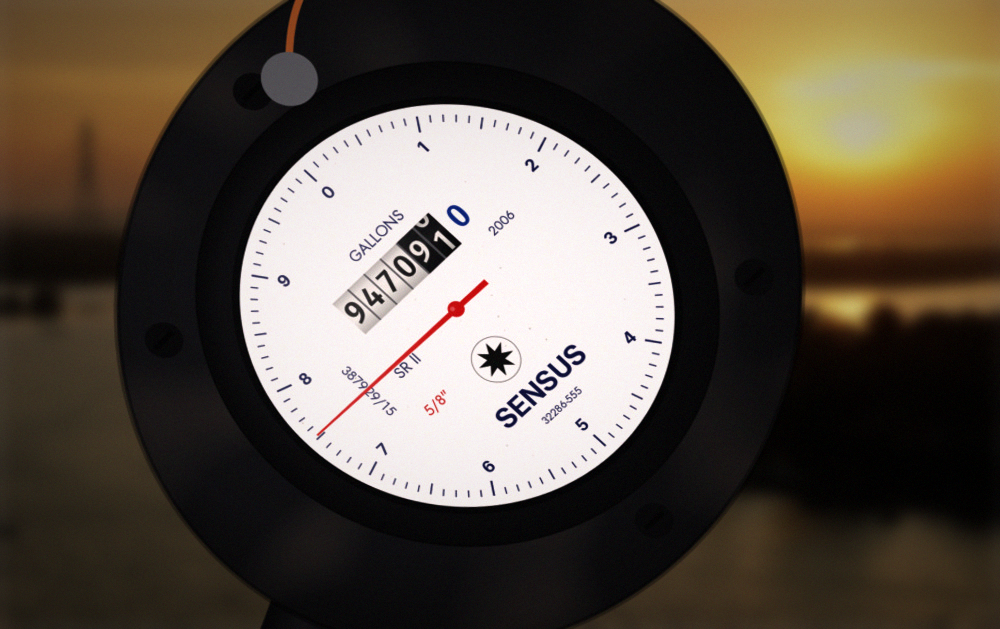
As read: 9470907.5gal
